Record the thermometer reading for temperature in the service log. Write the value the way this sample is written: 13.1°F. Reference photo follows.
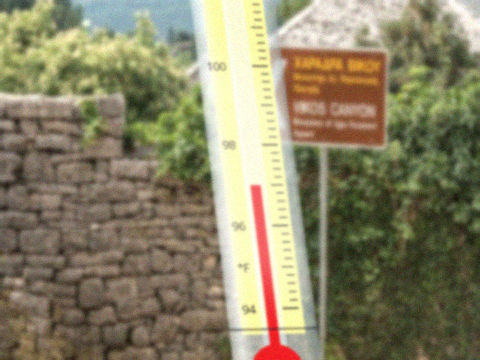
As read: 97°F
